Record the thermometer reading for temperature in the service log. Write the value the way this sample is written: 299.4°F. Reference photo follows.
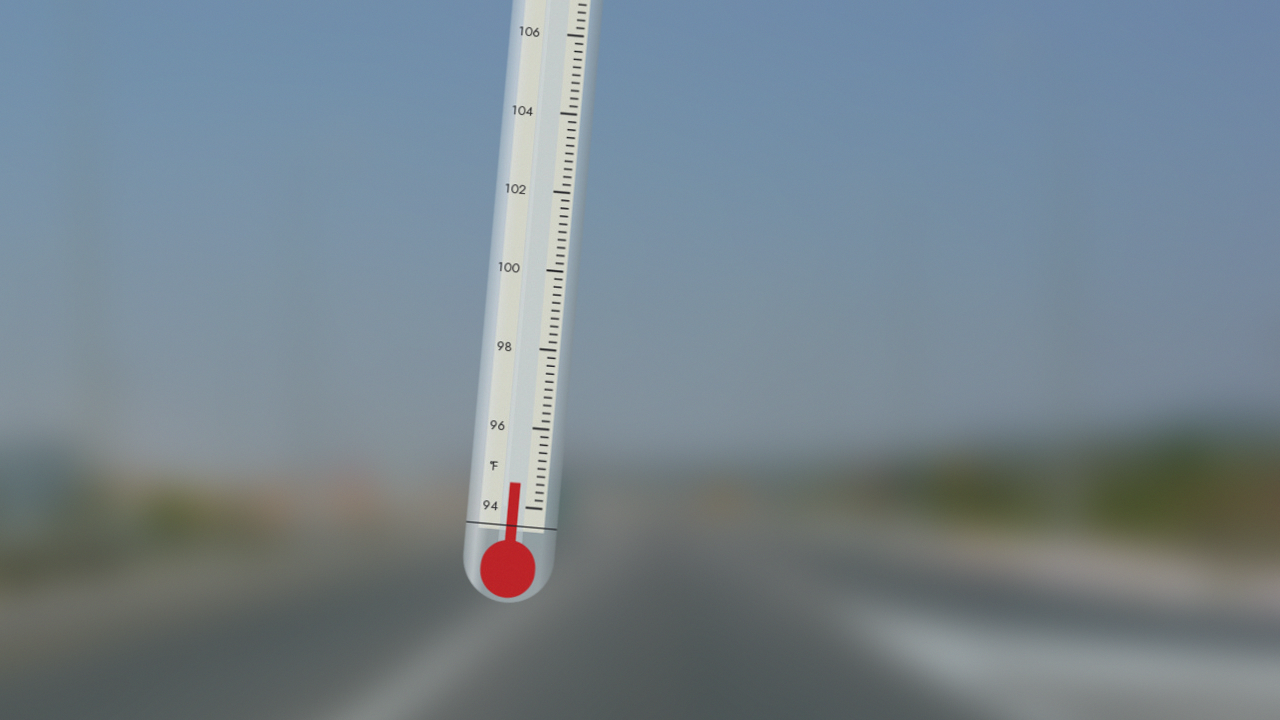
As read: 94.6°F
